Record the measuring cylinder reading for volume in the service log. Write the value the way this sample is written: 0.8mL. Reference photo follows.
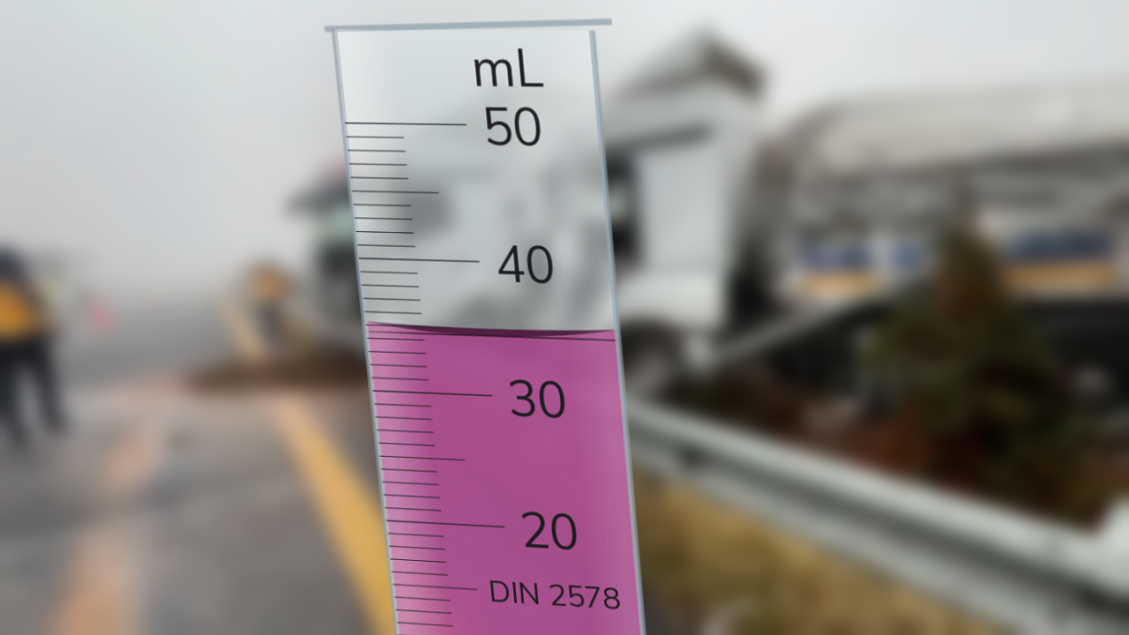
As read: 34.5mL
